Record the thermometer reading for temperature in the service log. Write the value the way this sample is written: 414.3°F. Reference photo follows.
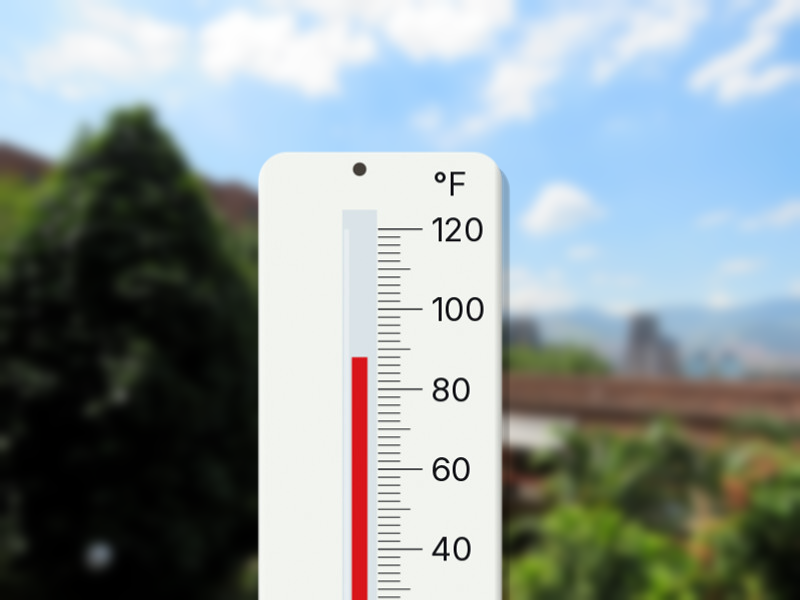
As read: 88°F
